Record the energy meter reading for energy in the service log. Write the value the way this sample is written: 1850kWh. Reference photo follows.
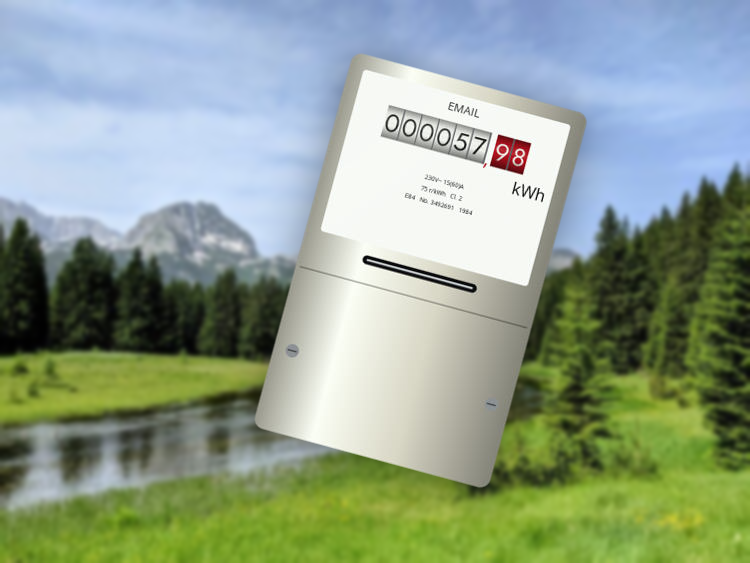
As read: 57.98kWh
